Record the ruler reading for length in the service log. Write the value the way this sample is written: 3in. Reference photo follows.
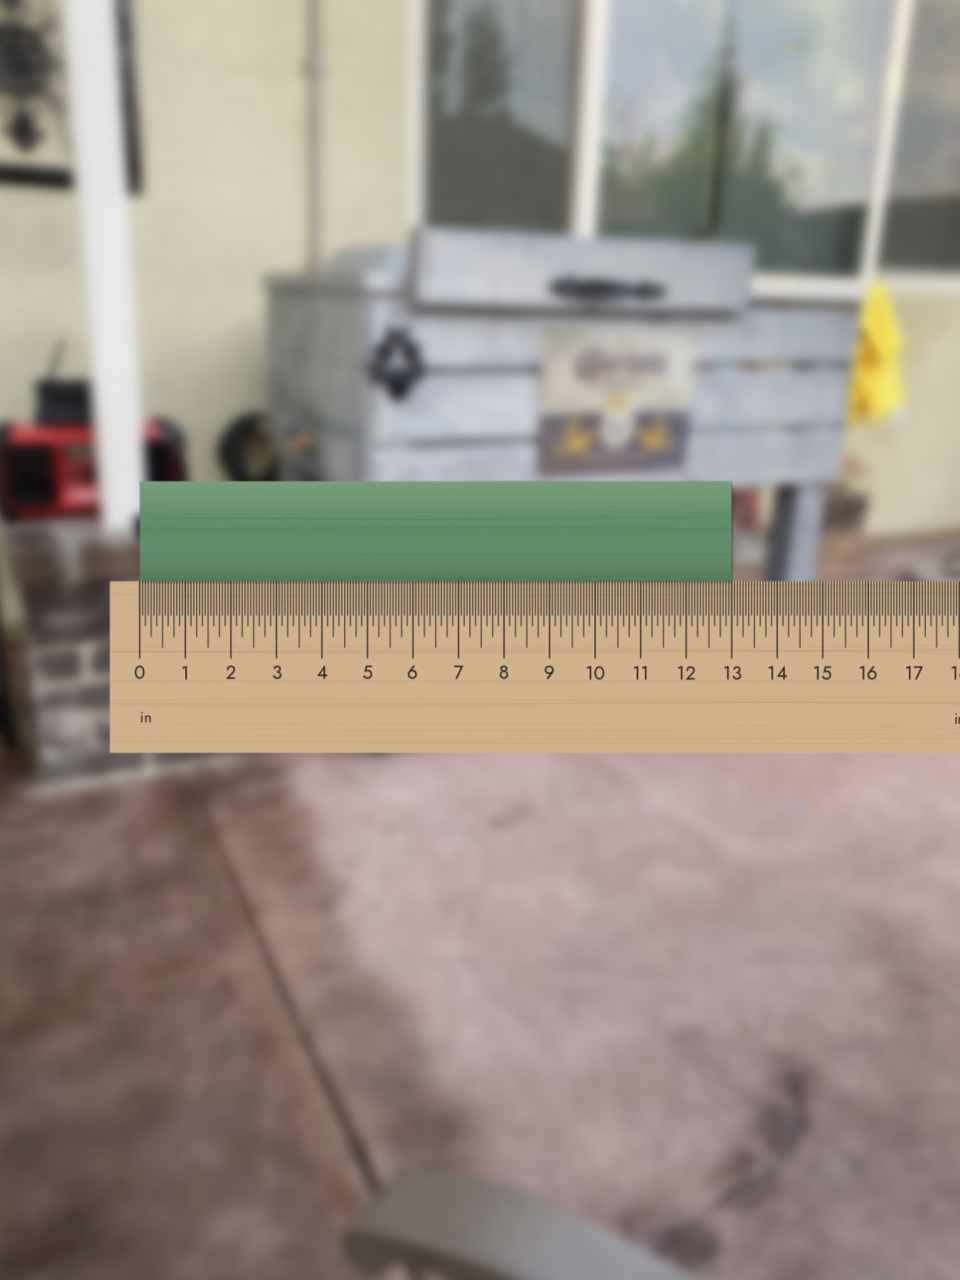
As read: 13in
